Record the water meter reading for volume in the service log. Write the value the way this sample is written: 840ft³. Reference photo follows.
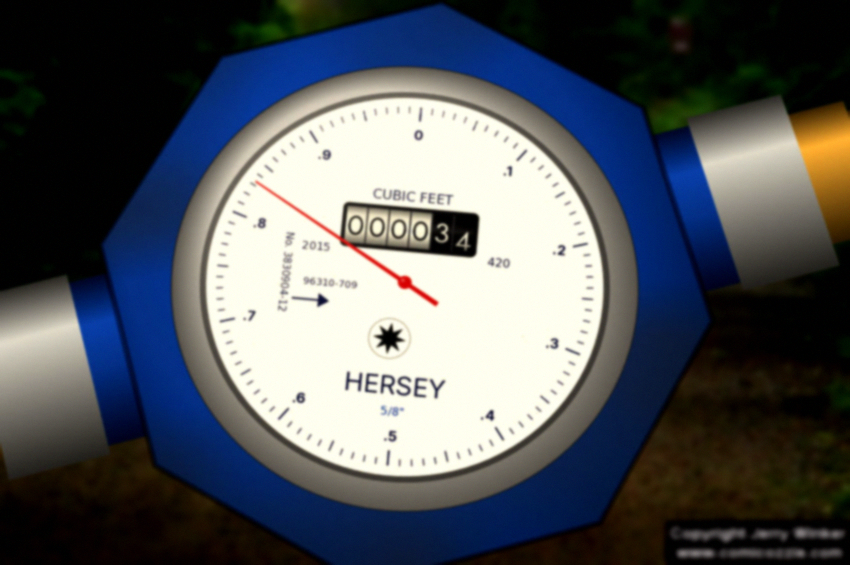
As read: 33.83ft³
